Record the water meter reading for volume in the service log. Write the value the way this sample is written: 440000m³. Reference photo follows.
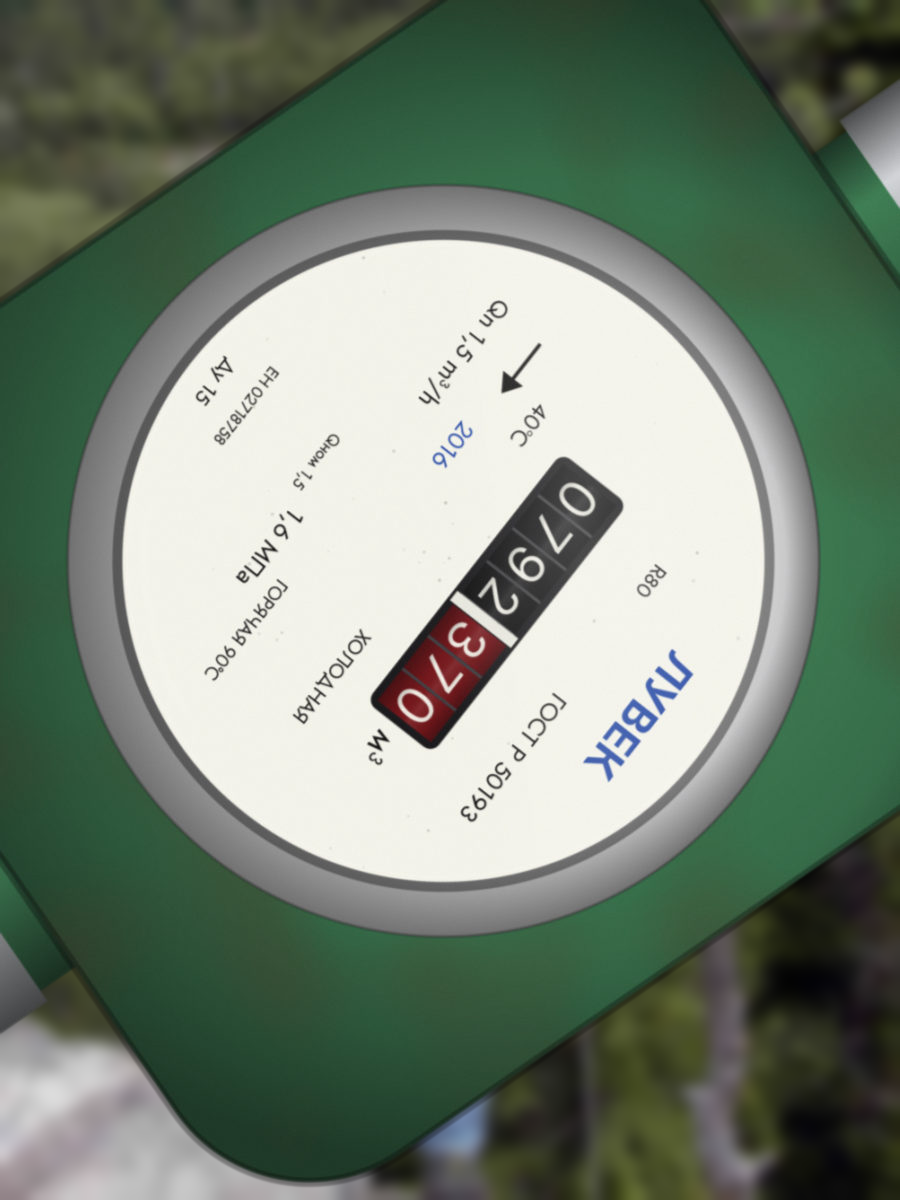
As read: 792.370m³
